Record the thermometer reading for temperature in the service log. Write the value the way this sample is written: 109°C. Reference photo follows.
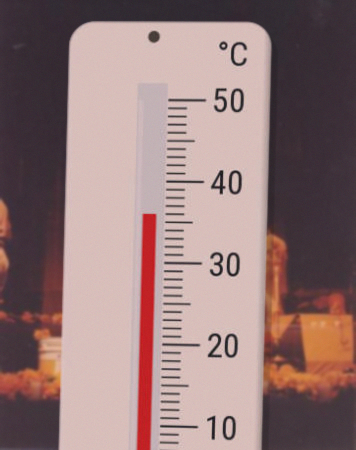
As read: 36°C
